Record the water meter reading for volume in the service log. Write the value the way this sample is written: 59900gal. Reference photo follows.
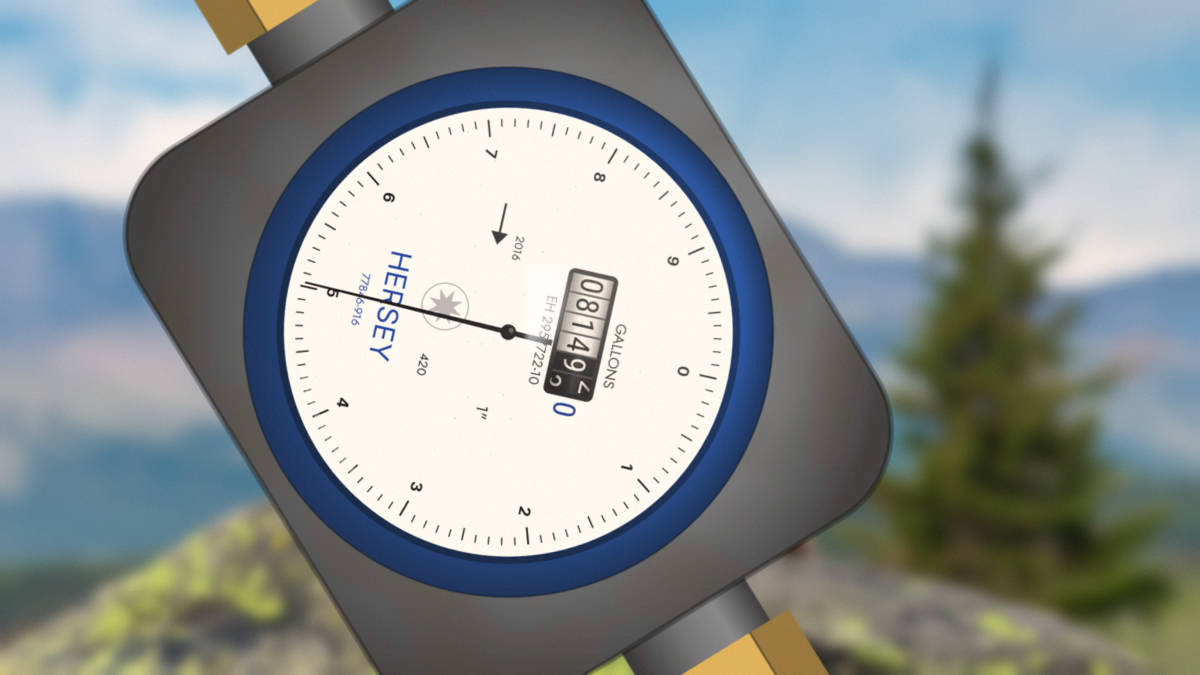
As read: 814925.0gal
